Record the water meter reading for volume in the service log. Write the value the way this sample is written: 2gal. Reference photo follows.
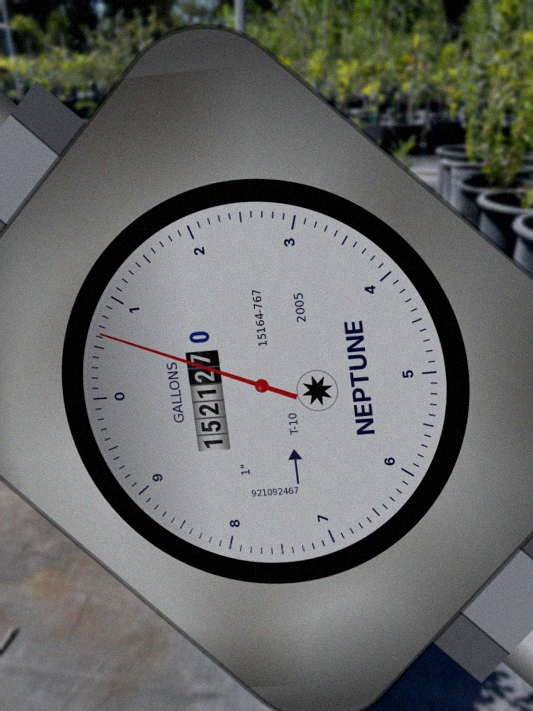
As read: 1521270.6gal
